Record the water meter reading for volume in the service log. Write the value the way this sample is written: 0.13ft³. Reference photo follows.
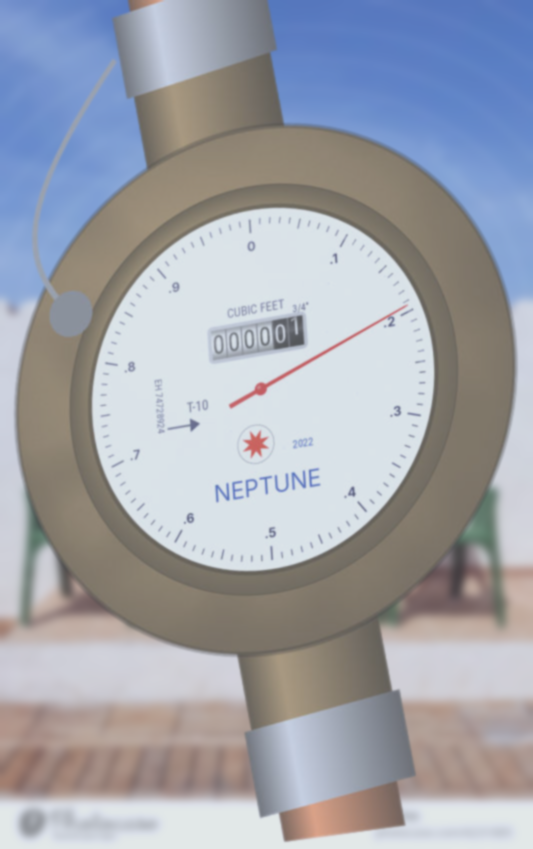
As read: 1.19ft³
